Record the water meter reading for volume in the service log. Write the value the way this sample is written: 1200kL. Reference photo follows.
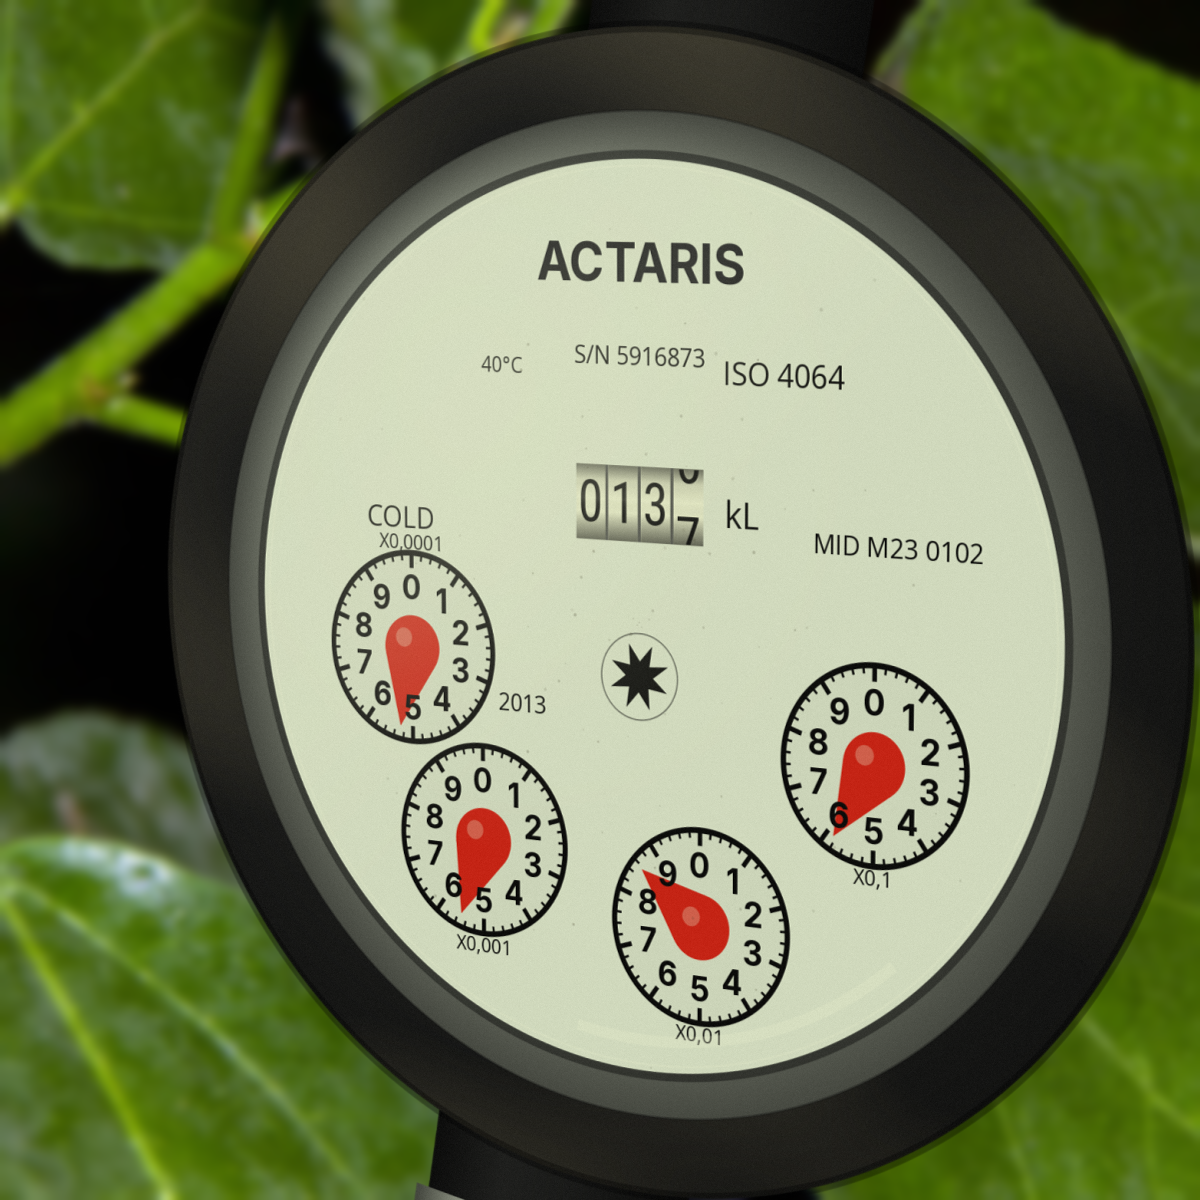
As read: 136.5855kL
